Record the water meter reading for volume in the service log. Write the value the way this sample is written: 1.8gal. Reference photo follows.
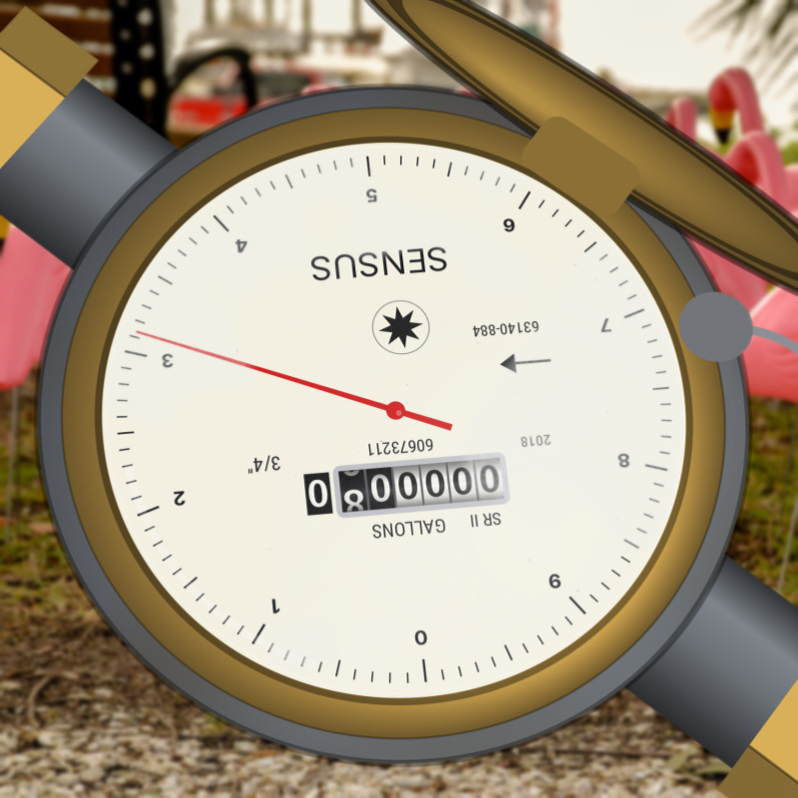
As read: 83.1gal
